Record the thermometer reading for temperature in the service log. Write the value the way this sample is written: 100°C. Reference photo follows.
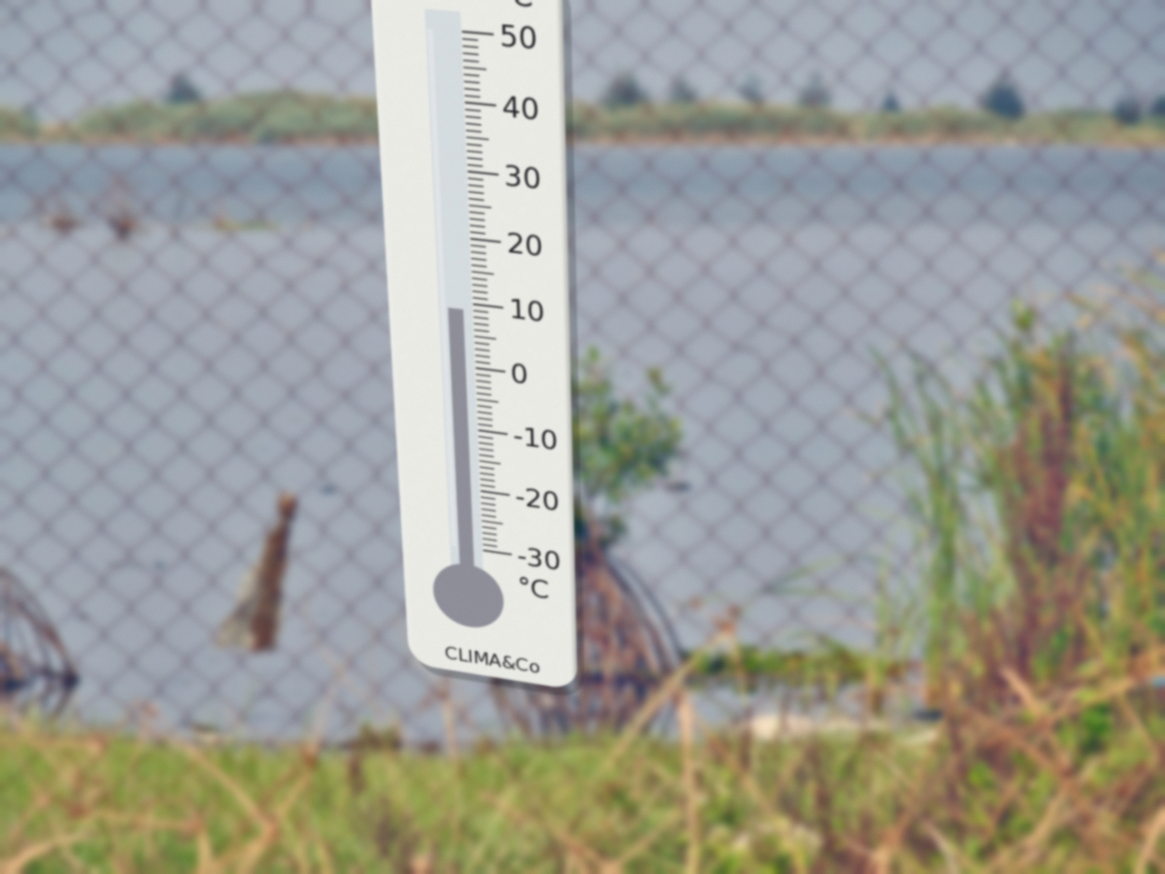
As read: 9°C
